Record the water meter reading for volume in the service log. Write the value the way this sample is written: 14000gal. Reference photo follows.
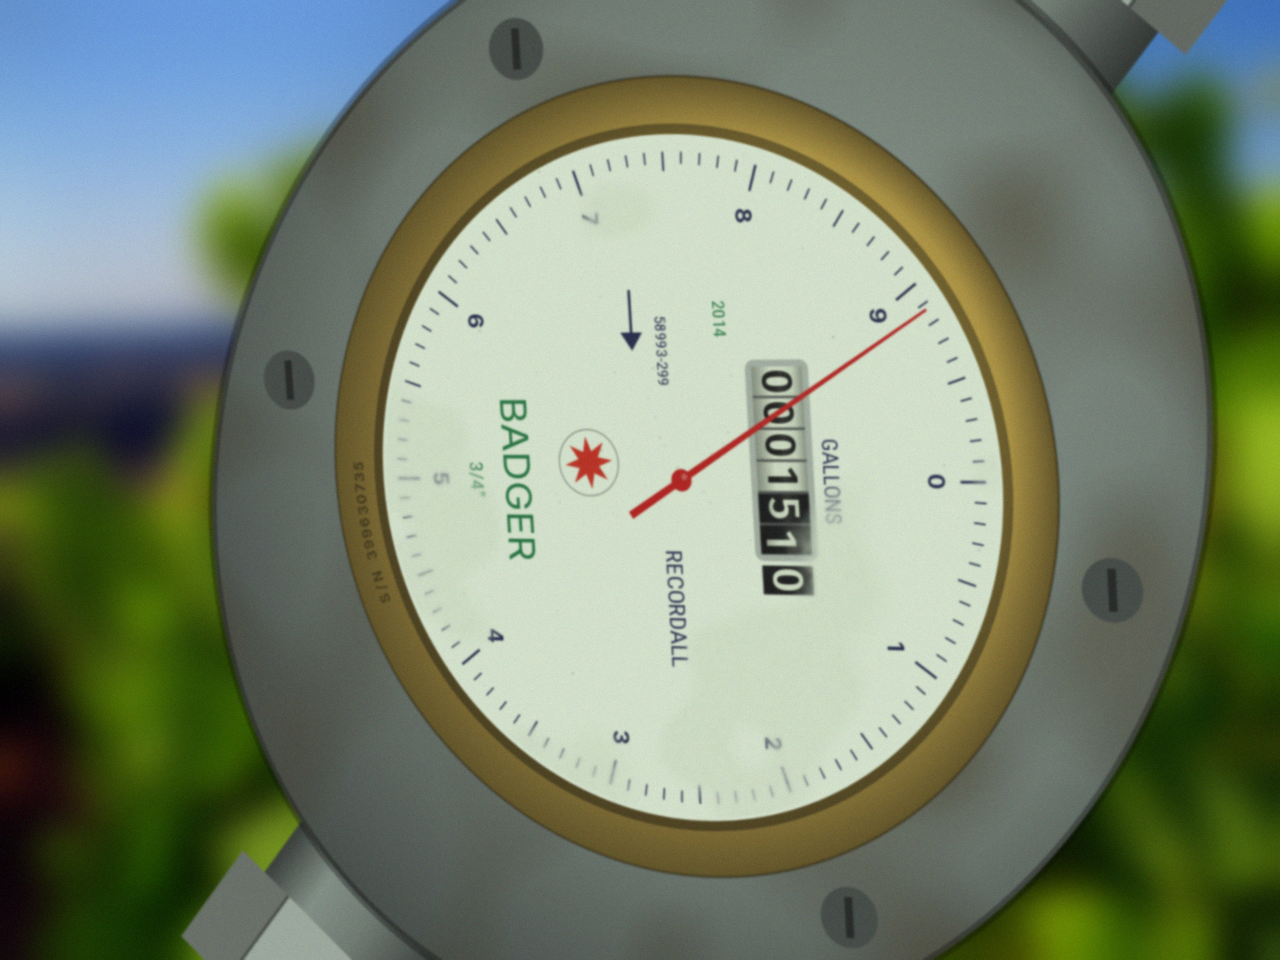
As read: 1509.1gal
